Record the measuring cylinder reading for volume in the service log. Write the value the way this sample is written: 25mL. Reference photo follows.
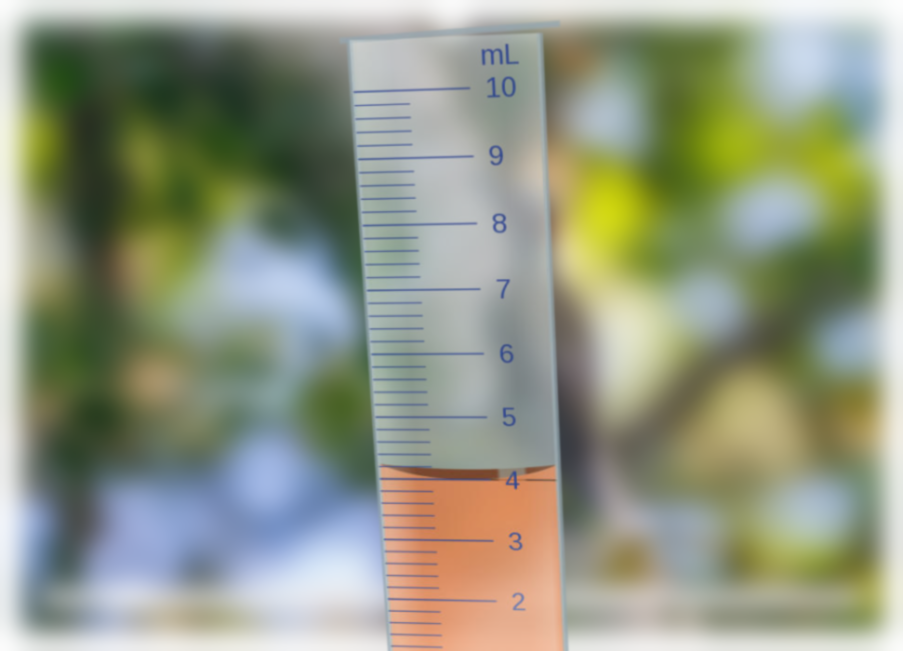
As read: 4mL
